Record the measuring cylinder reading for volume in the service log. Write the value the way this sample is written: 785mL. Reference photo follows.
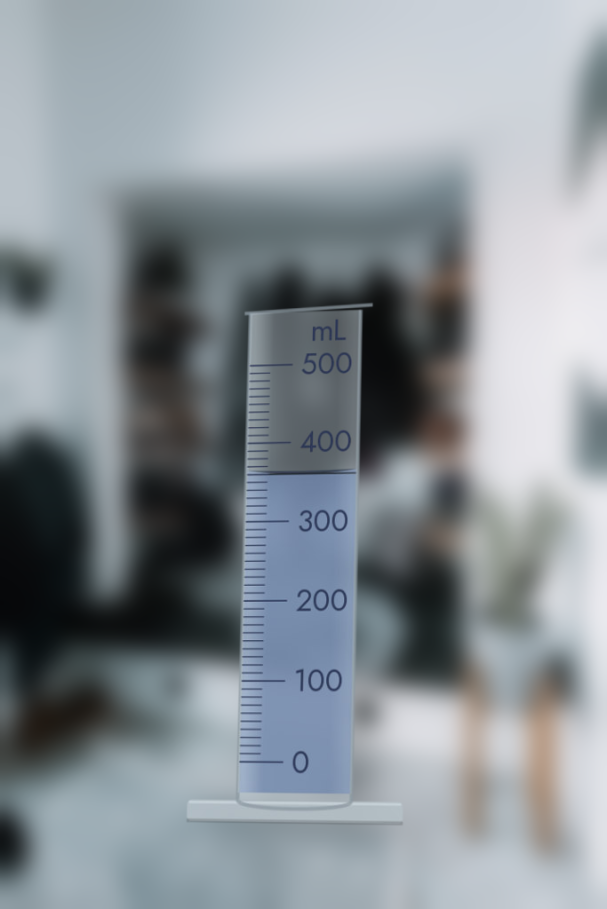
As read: 360mL
